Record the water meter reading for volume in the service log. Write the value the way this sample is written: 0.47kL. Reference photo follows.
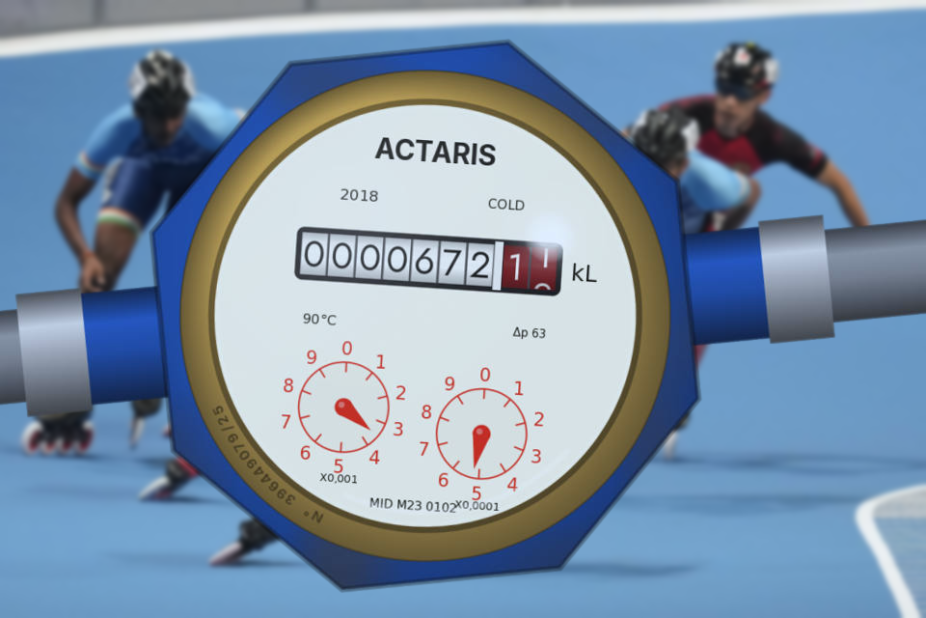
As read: 672.1135kL
